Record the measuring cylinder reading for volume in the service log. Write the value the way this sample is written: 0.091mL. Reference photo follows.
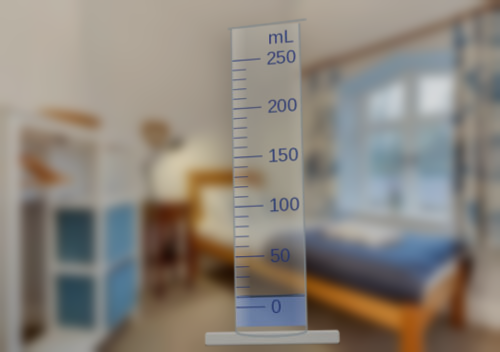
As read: 10mL
